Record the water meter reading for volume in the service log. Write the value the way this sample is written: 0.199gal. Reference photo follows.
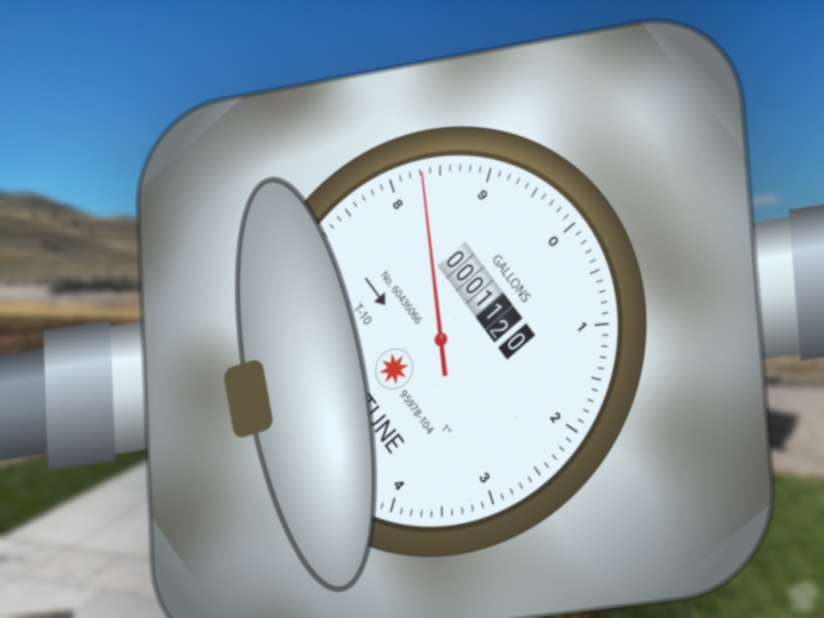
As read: 1118.3gal
